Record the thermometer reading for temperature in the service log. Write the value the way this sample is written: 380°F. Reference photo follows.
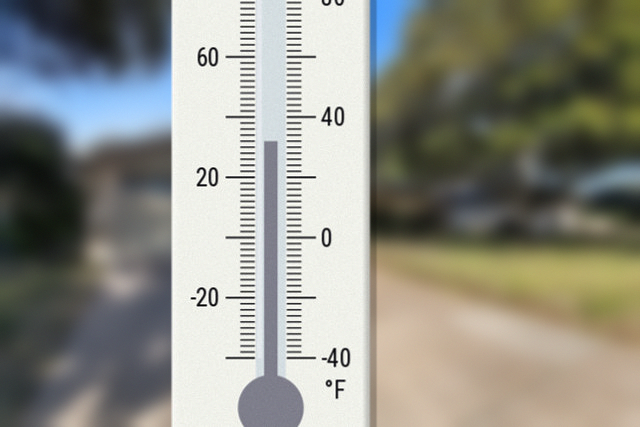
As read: 32°F
